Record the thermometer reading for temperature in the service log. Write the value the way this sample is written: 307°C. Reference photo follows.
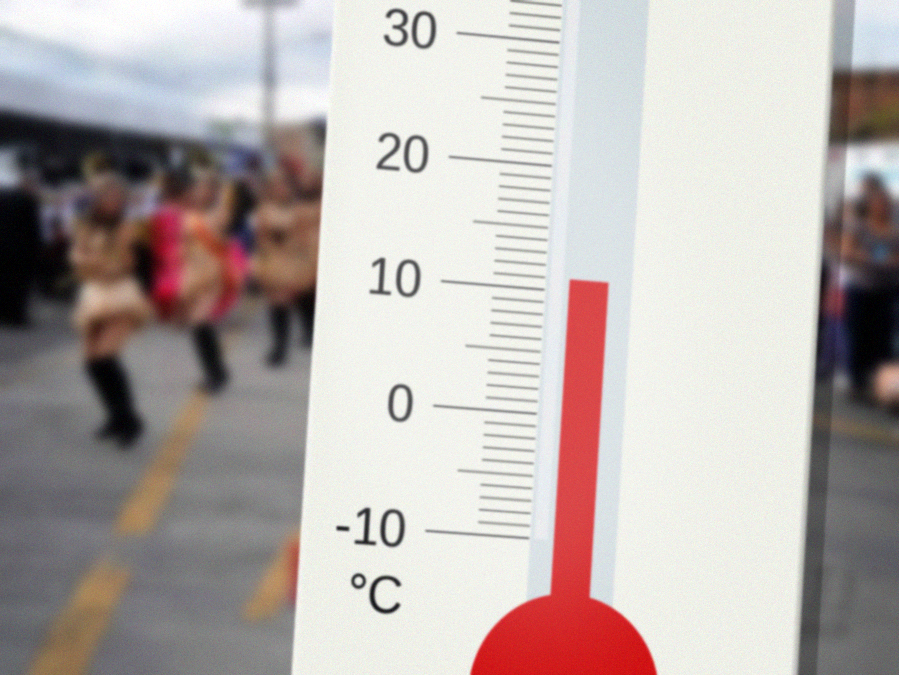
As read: 11°C
